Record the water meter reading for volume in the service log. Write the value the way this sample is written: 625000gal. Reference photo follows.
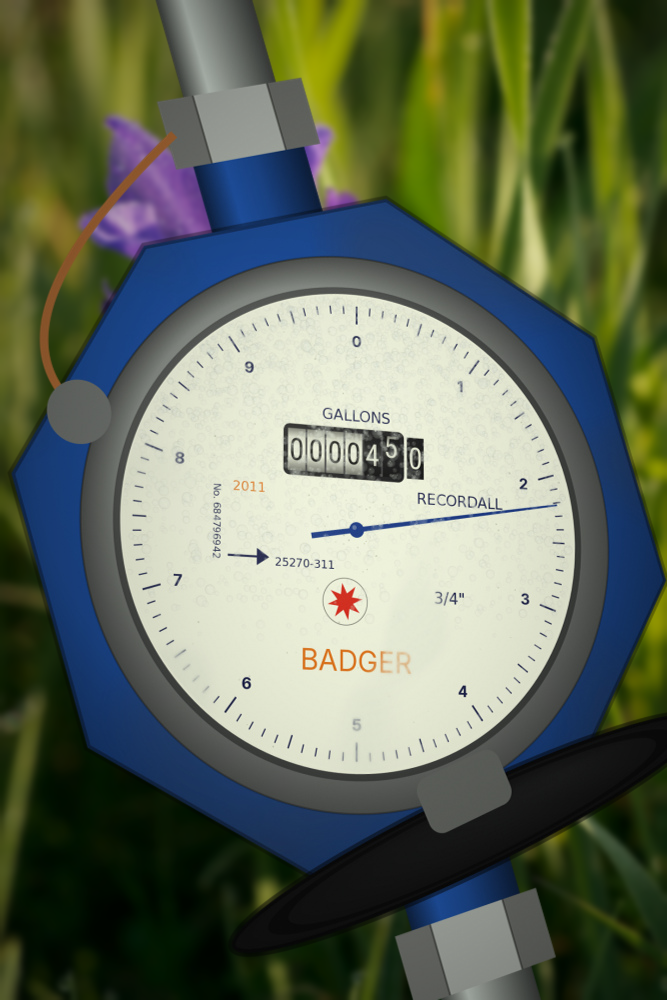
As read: 452.2gal
